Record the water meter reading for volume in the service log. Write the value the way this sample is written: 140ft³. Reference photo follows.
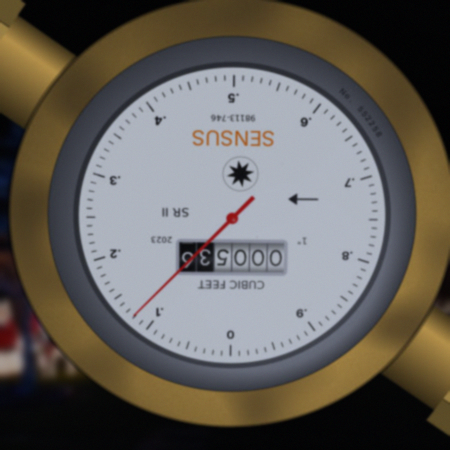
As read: 536.12ft³
